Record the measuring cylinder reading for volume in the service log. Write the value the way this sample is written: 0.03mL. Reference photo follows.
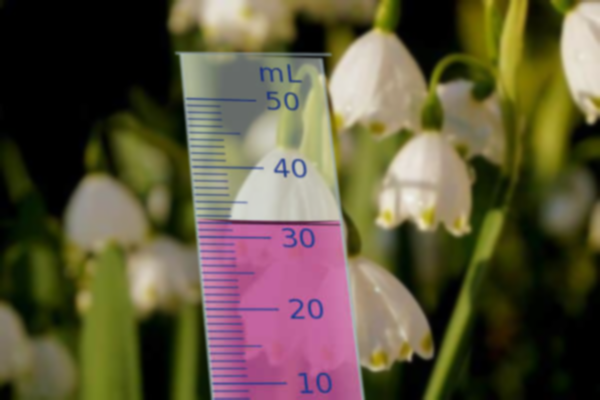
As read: 32mL
